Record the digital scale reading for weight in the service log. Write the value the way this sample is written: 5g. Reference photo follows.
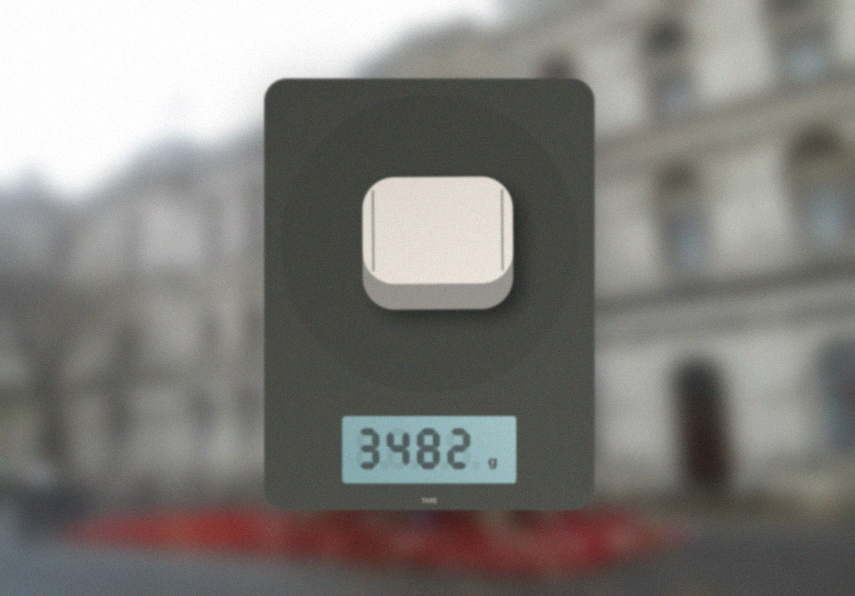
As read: 3482g
